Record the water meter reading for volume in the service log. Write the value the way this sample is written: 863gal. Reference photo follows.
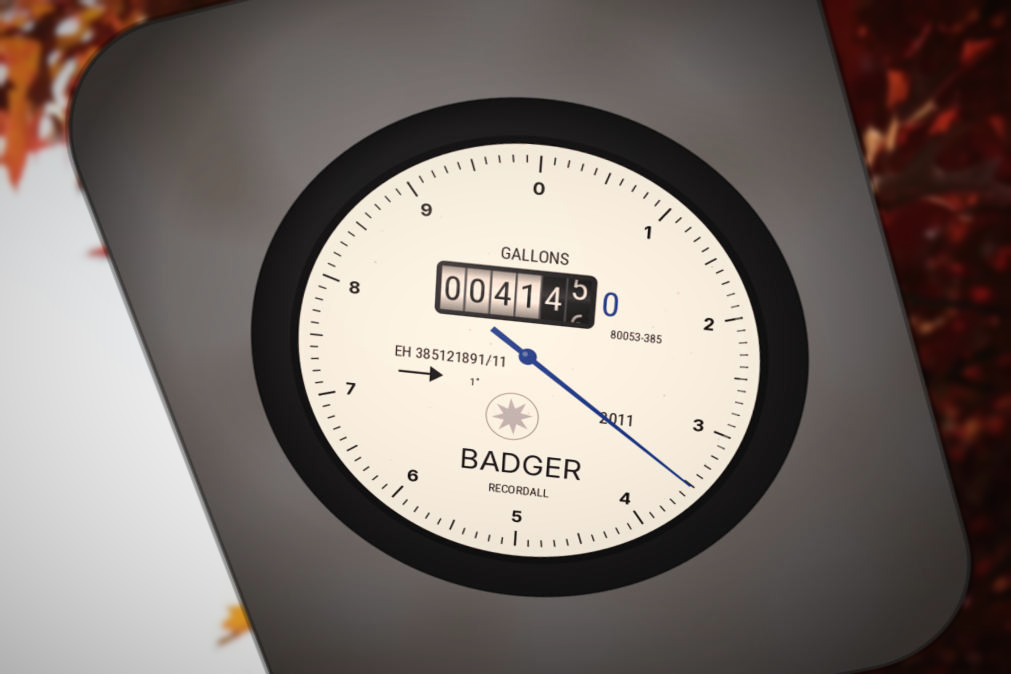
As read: 41453.5gal
